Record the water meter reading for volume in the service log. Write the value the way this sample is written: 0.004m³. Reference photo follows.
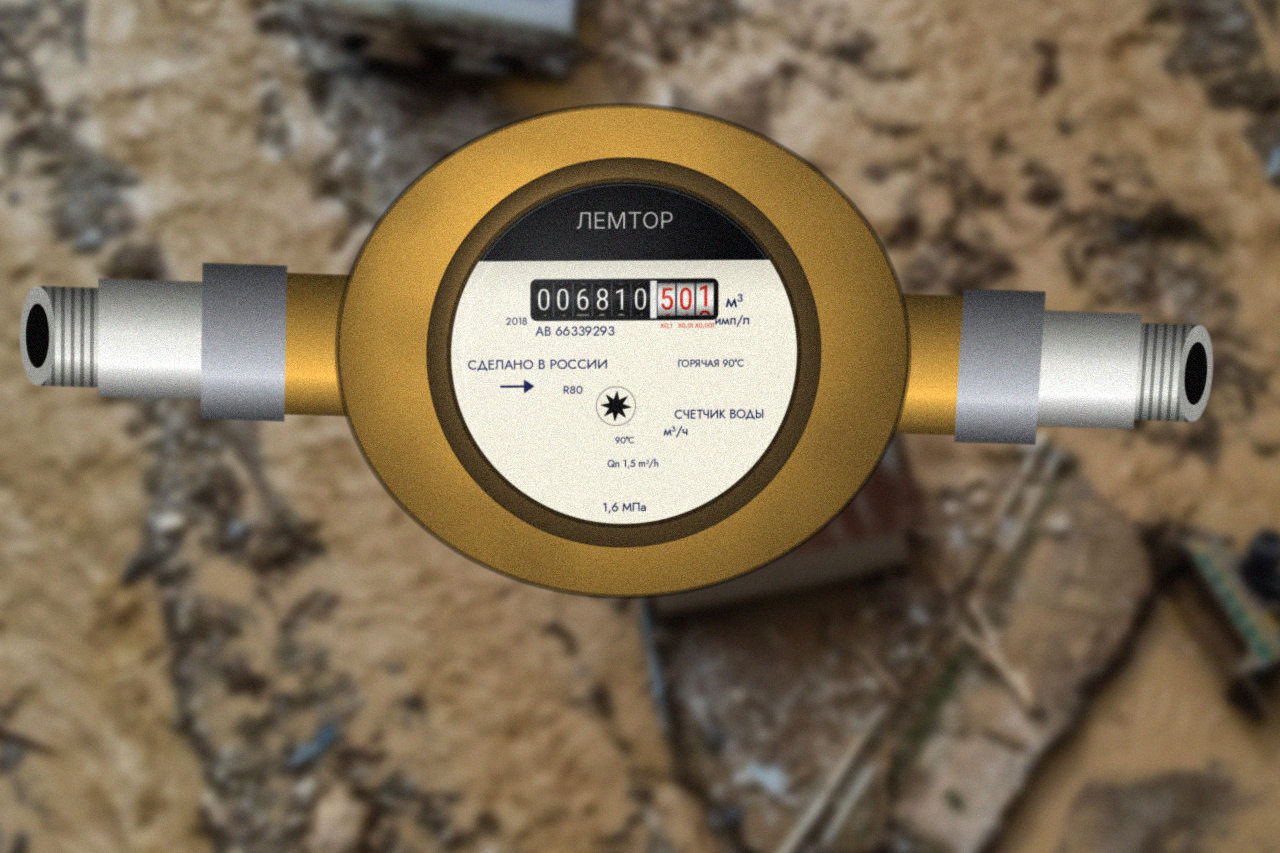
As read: 6810.501m³
